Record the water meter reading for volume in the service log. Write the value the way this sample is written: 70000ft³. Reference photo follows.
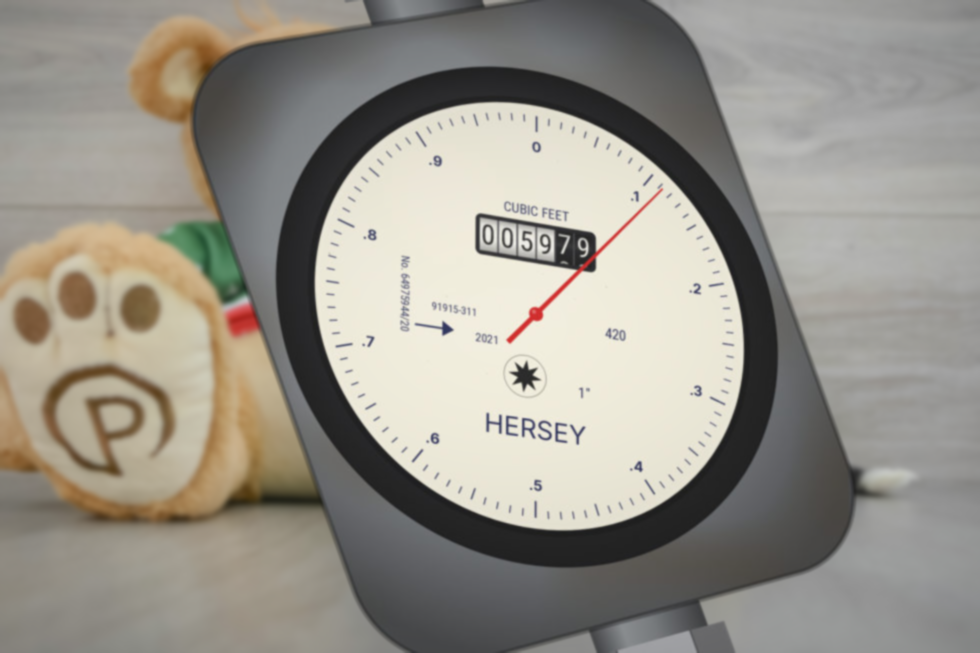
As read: 5979.11ft³
